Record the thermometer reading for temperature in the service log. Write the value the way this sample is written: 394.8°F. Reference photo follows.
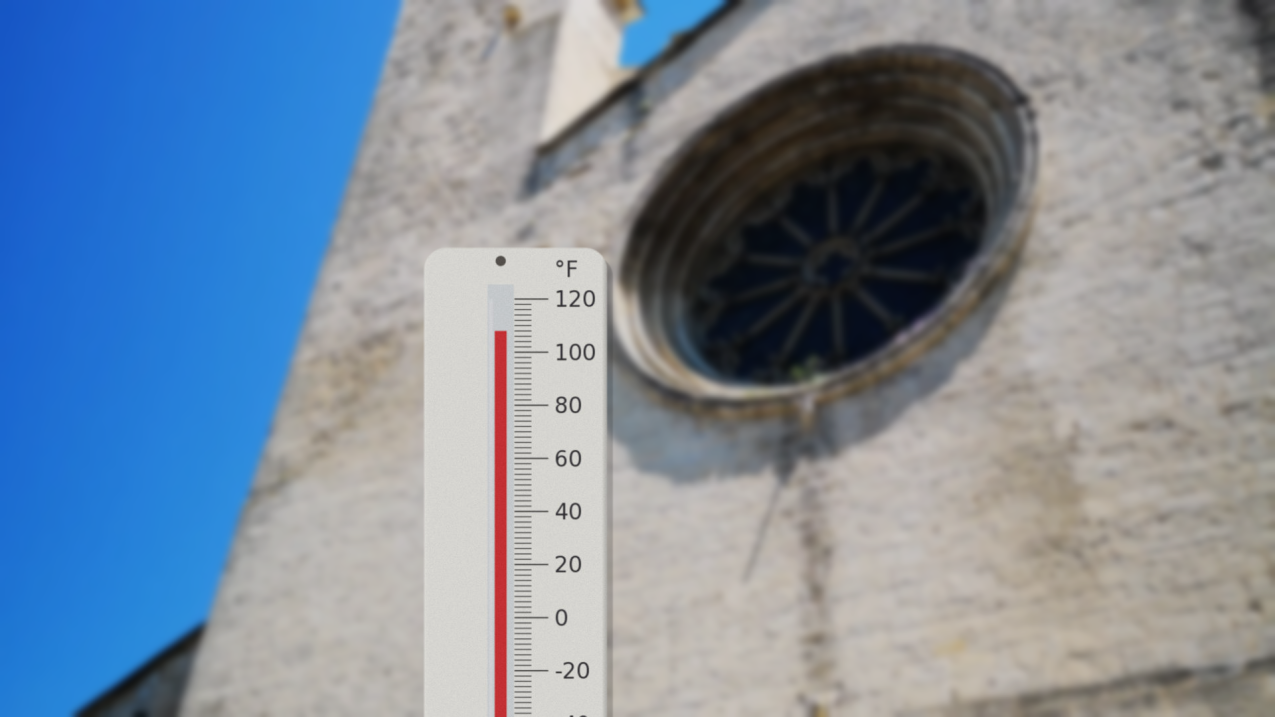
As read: 108°F
